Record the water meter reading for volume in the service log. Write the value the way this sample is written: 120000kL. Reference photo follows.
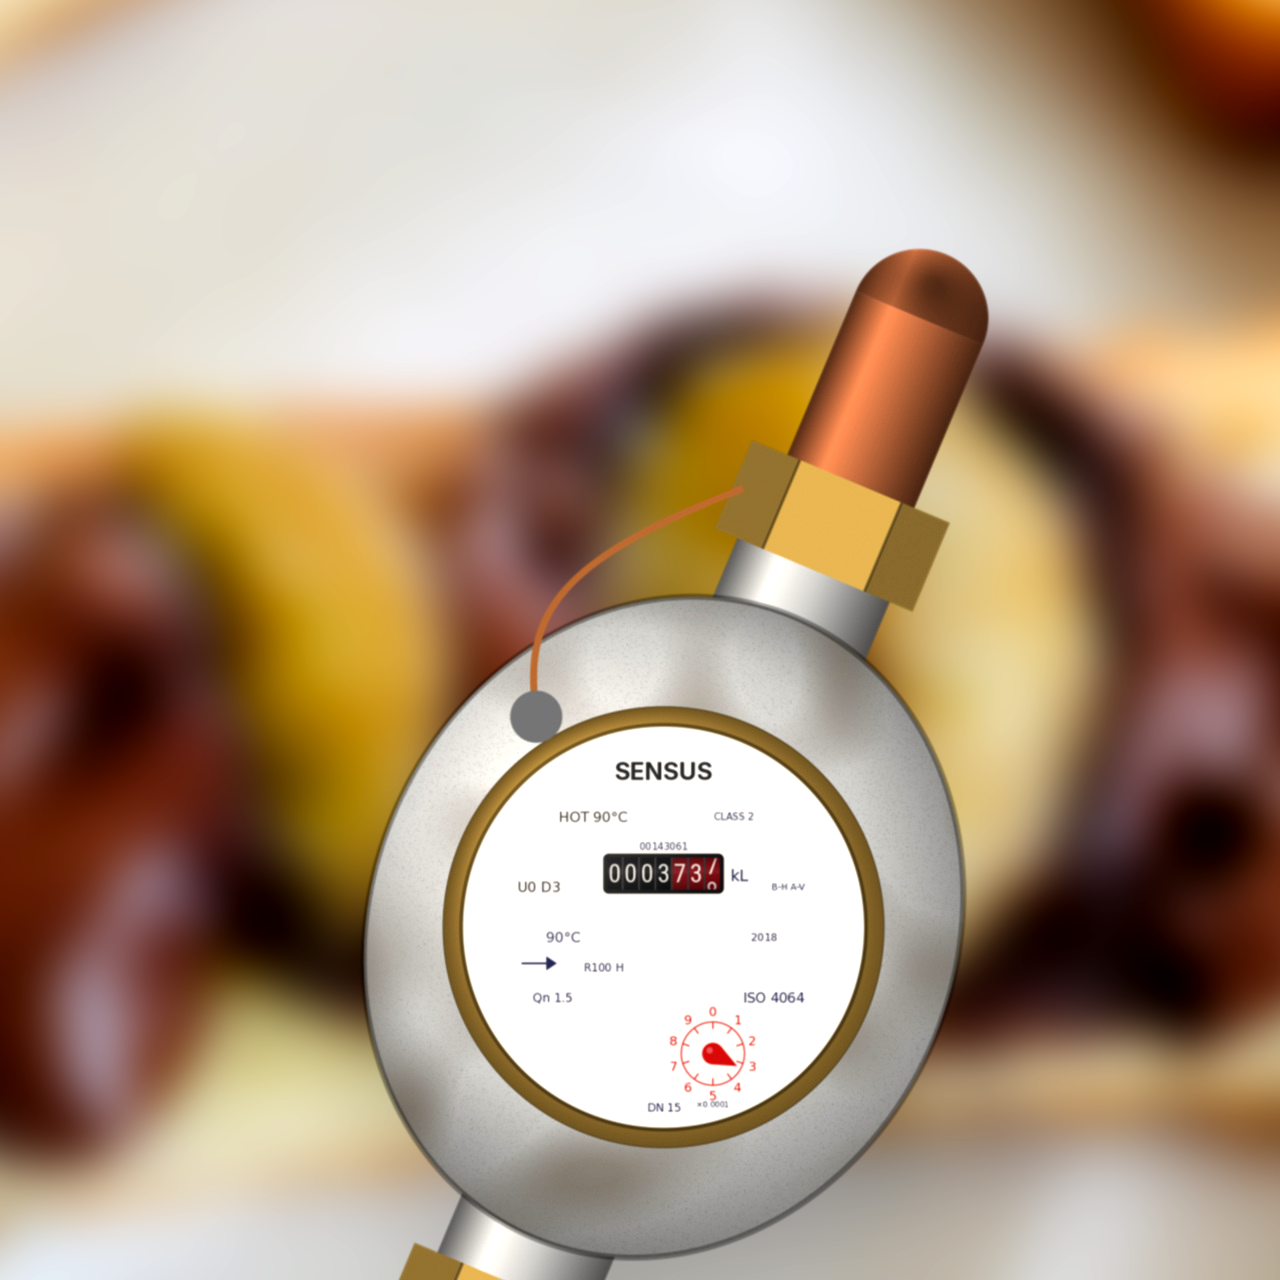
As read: 3.7373kL
